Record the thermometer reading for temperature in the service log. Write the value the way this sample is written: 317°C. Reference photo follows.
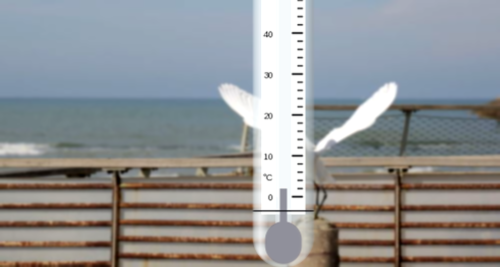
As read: 2°C
